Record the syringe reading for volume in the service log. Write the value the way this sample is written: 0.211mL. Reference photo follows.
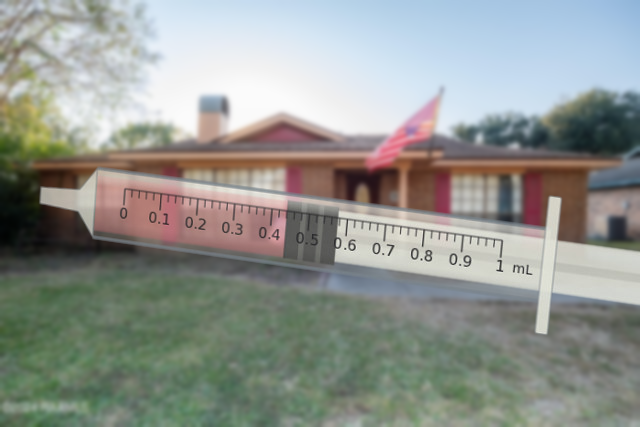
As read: 0.44mL
